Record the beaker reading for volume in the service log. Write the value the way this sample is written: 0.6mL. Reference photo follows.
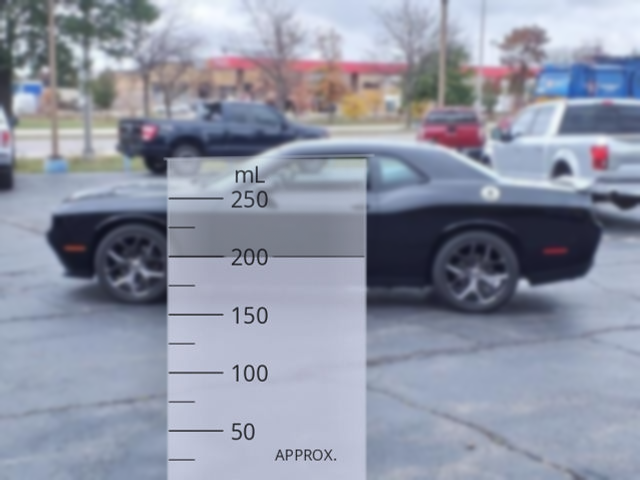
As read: 200mL
